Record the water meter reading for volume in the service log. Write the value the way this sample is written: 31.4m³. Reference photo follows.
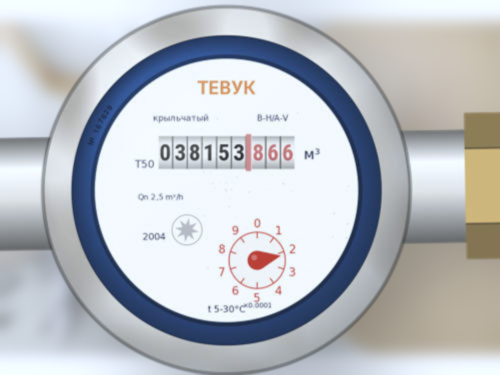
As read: 38153.8662m³
